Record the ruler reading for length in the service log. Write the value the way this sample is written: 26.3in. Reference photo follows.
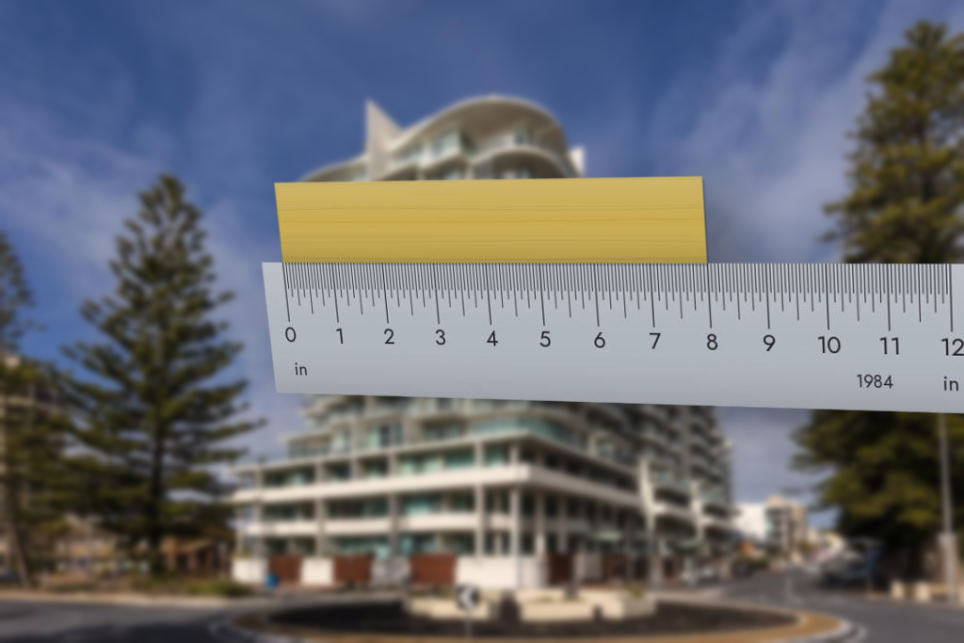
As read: 8in
